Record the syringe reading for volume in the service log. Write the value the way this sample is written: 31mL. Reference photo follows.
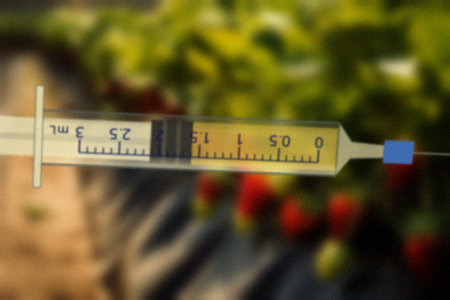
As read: 1.6mL
